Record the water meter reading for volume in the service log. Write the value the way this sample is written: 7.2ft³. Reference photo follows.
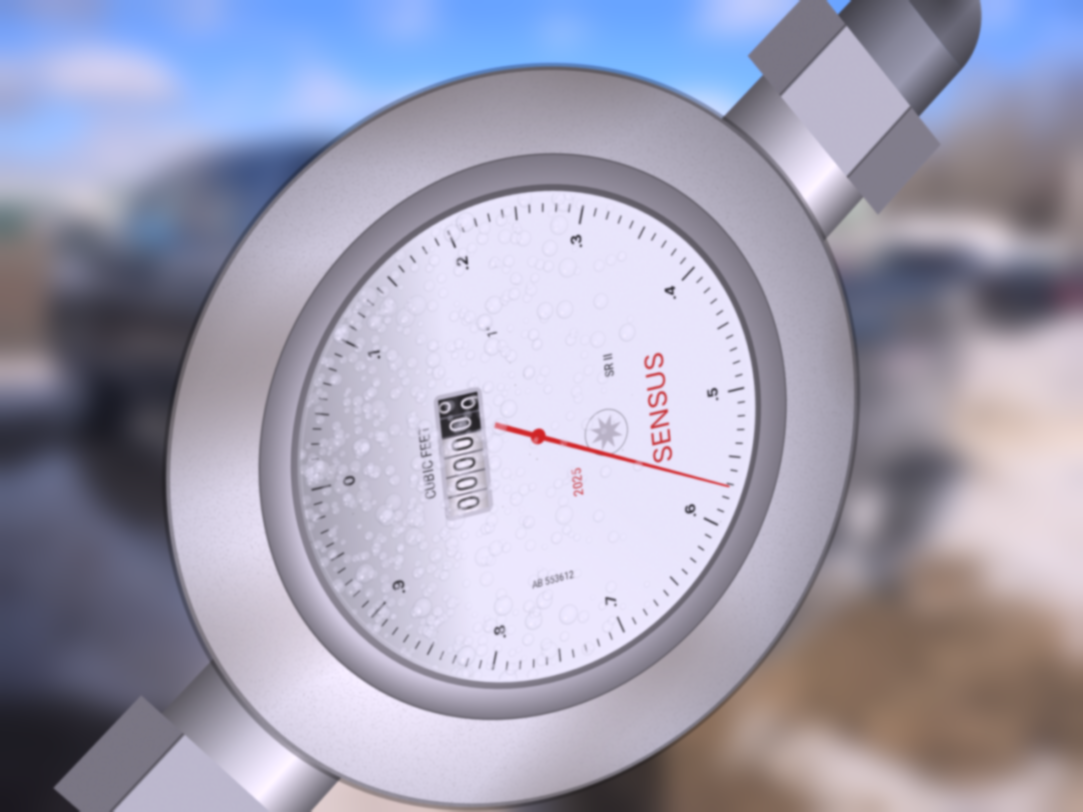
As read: 8.57ft³
